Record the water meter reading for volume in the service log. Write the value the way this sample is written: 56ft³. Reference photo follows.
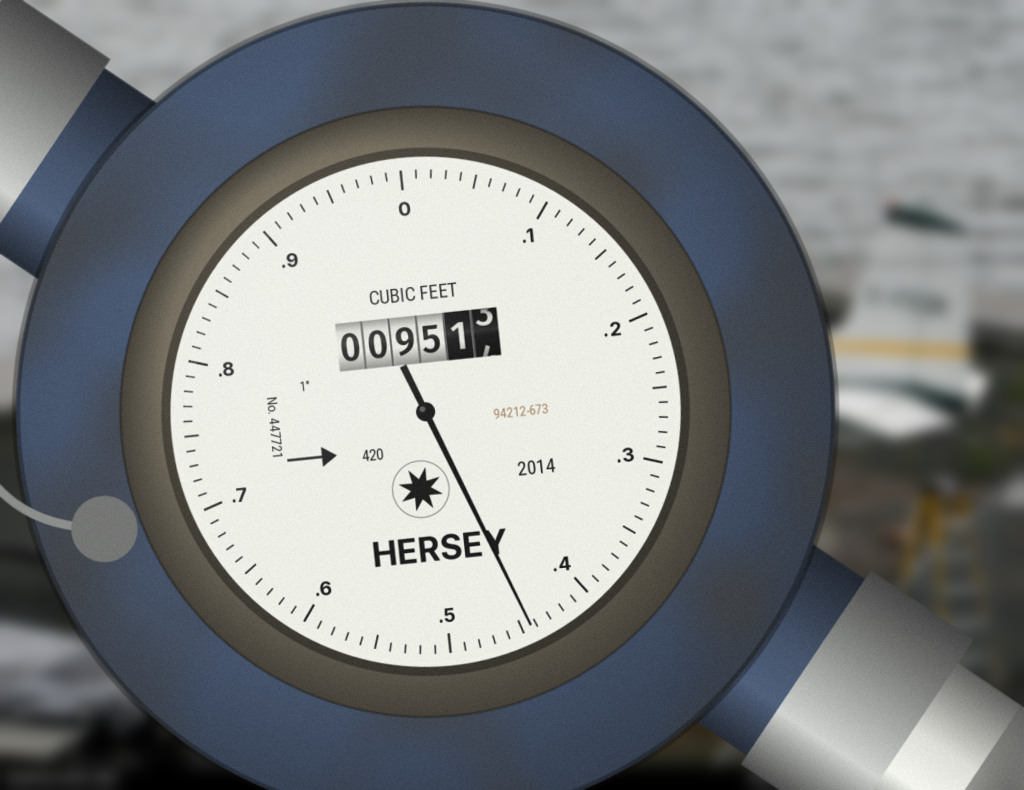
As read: 9513.44ft³
